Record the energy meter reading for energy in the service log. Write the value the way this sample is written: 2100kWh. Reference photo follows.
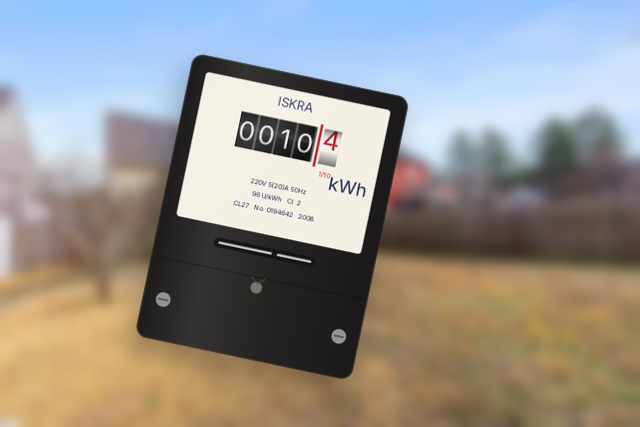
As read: 10.4kWh
